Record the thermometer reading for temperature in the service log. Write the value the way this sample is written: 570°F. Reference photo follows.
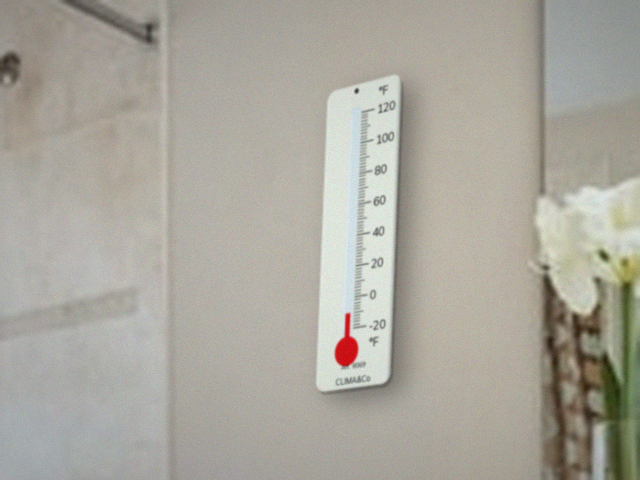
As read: -10°F
